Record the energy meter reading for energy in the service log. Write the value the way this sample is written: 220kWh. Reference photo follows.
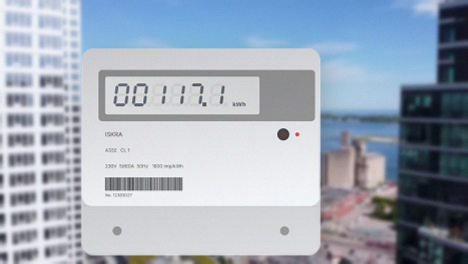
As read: 117.1kWh
